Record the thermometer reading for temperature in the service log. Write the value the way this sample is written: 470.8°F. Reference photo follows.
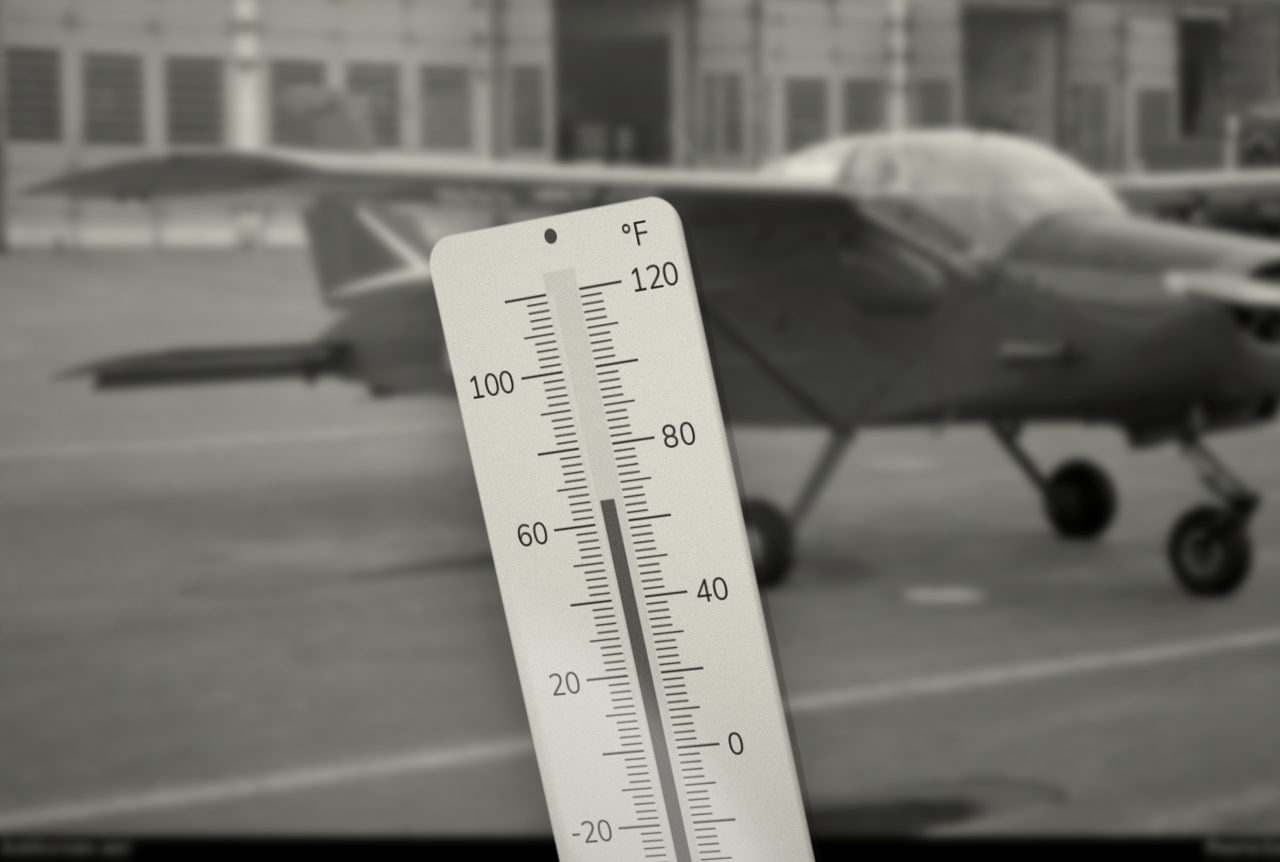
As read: 66°F
